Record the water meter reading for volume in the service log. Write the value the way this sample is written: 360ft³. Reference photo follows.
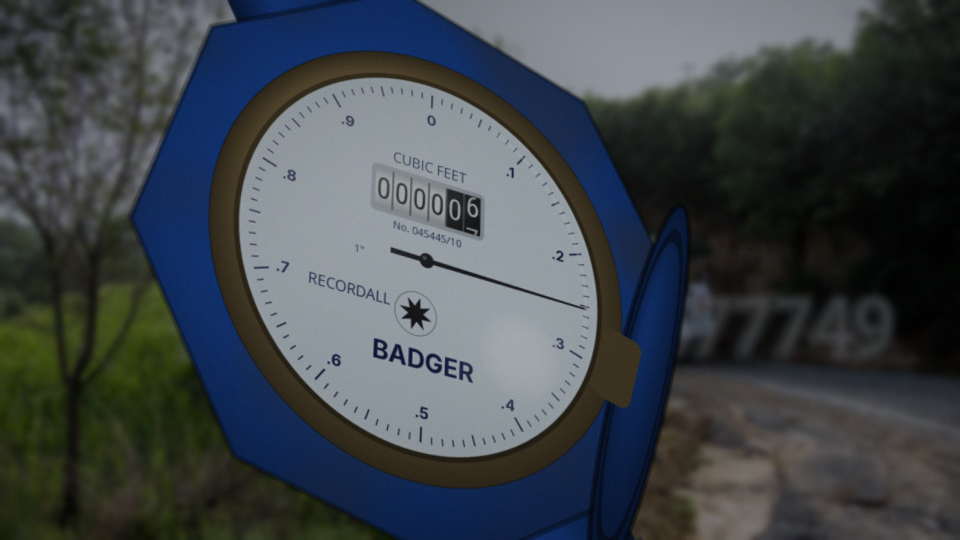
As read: 6.25ft³
